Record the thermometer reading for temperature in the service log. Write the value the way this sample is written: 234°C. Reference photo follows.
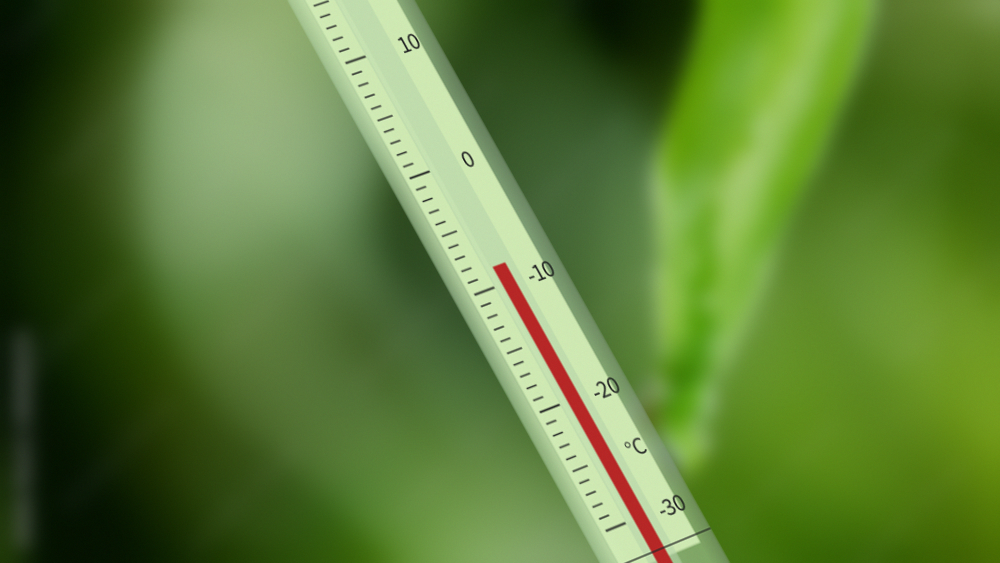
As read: -8.5°C
